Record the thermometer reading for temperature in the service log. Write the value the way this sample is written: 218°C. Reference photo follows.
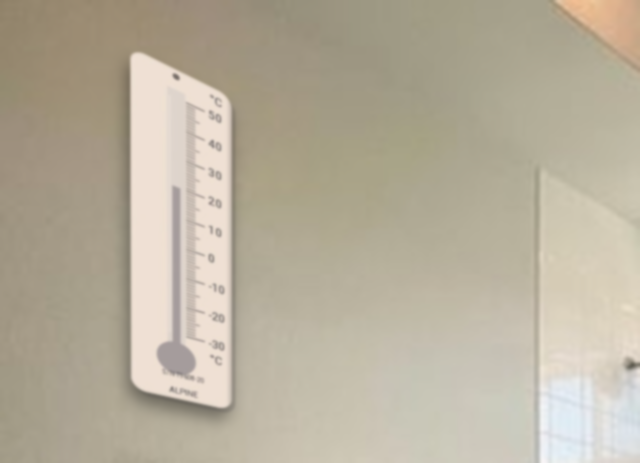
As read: 20°C
